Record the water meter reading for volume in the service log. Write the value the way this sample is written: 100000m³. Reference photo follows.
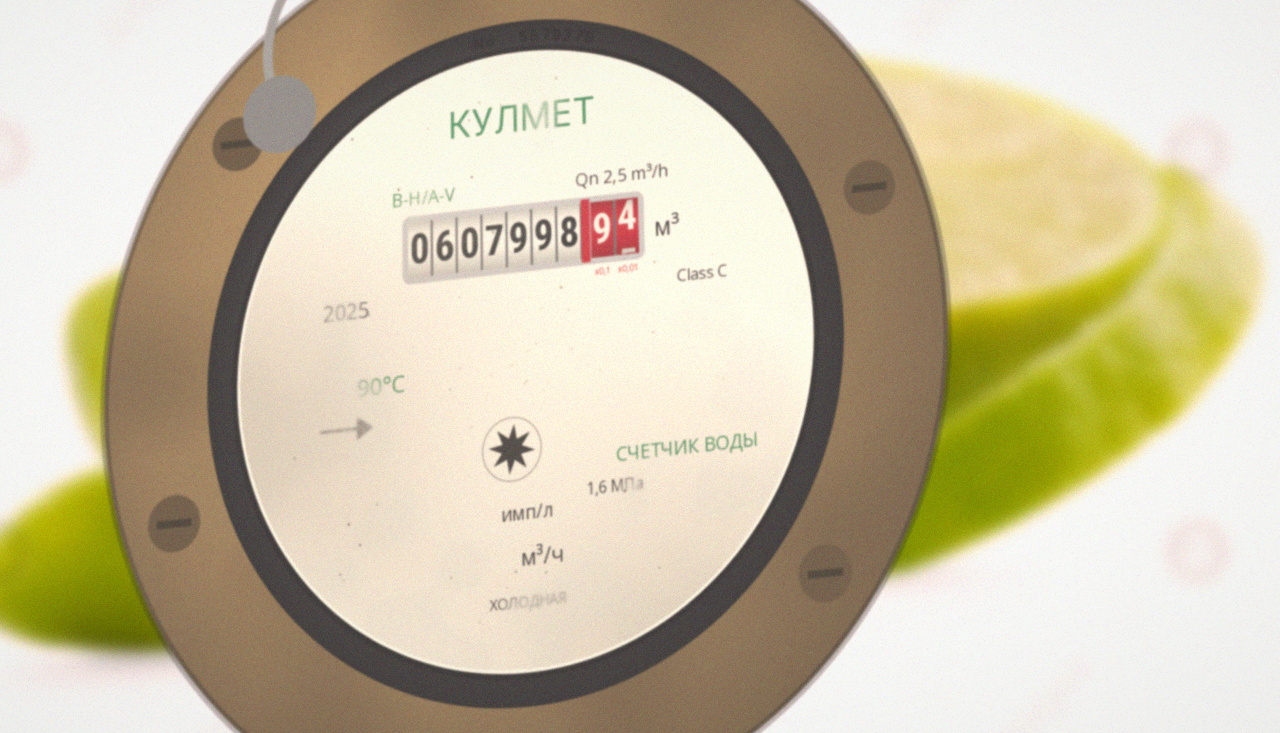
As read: 607998.94m³
